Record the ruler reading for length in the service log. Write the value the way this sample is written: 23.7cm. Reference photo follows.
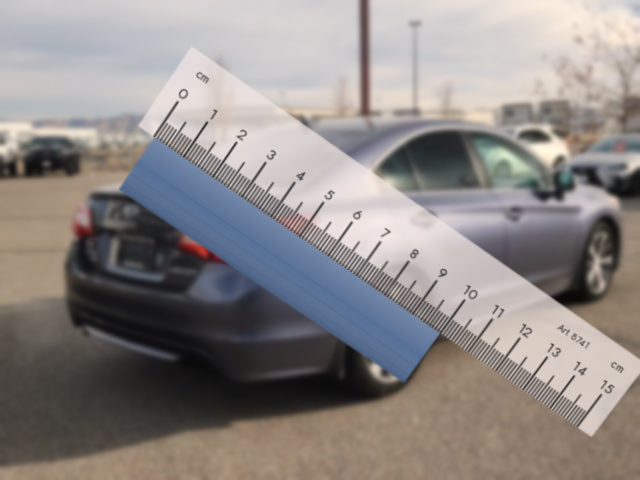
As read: 10cm
